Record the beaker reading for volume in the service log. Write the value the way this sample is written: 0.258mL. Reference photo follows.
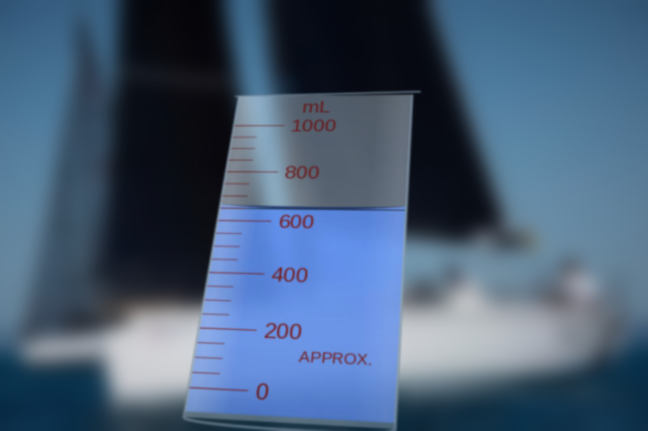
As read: 650mL
